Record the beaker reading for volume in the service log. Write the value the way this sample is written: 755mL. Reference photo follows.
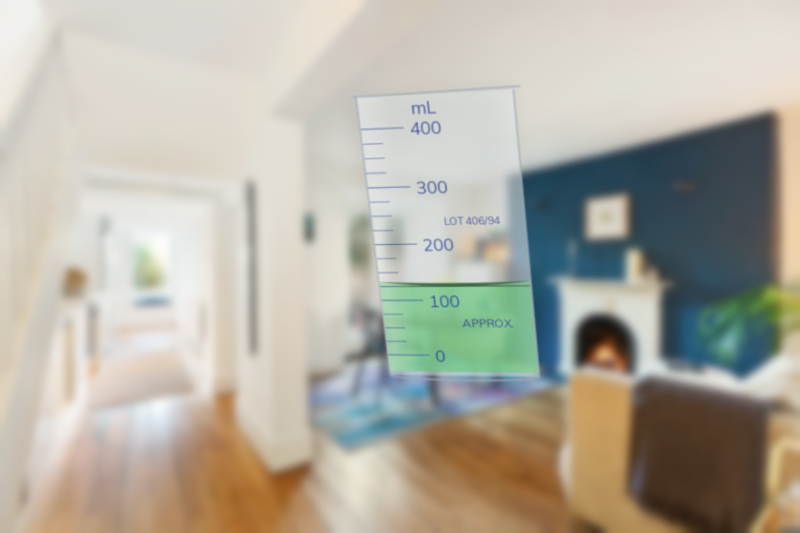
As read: 125mL
